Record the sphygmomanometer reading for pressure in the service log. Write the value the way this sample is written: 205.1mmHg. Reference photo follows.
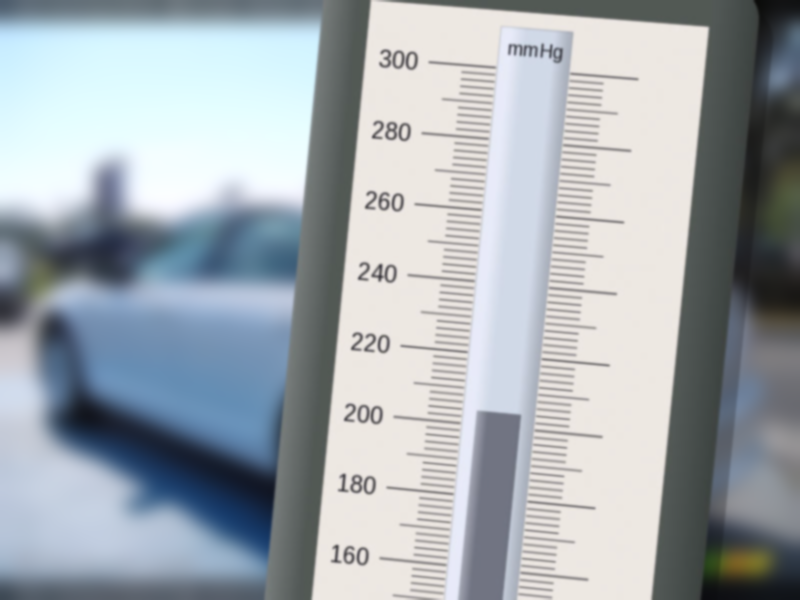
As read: 204mmHg
